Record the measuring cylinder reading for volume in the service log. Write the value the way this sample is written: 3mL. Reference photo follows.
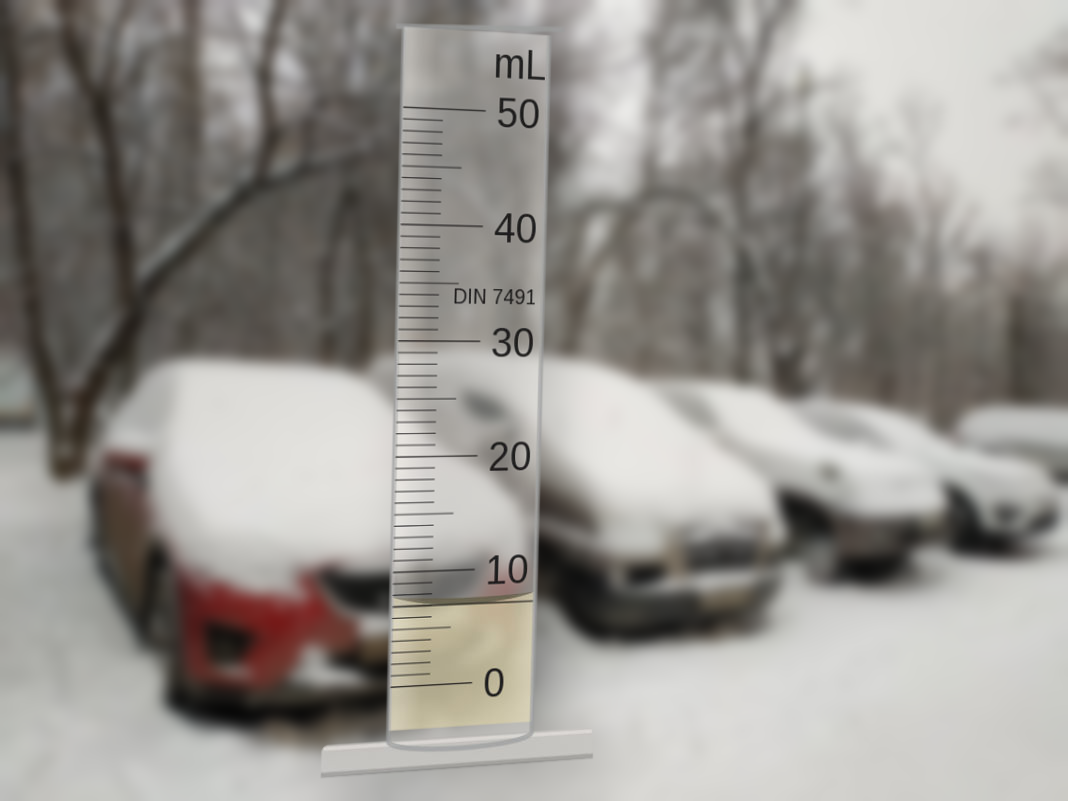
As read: 7mL
